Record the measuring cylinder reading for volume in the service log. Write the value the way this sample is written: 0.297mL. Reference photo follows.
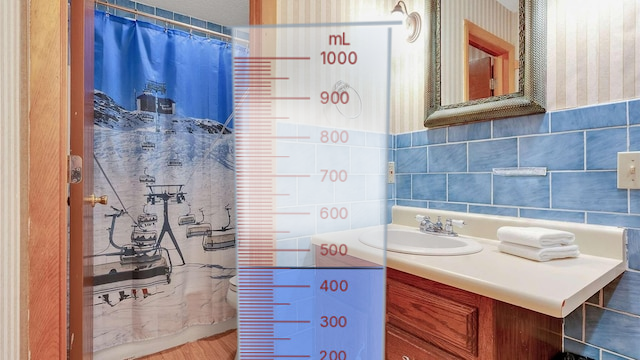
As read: 450mL
